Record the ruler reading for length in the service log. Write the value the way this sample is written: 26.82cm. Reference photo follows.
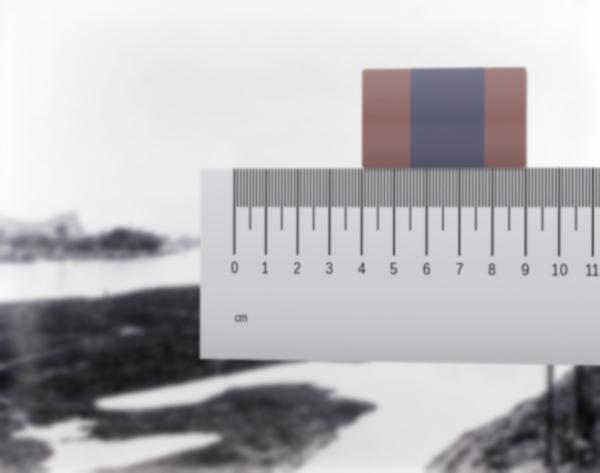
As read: 5cm
